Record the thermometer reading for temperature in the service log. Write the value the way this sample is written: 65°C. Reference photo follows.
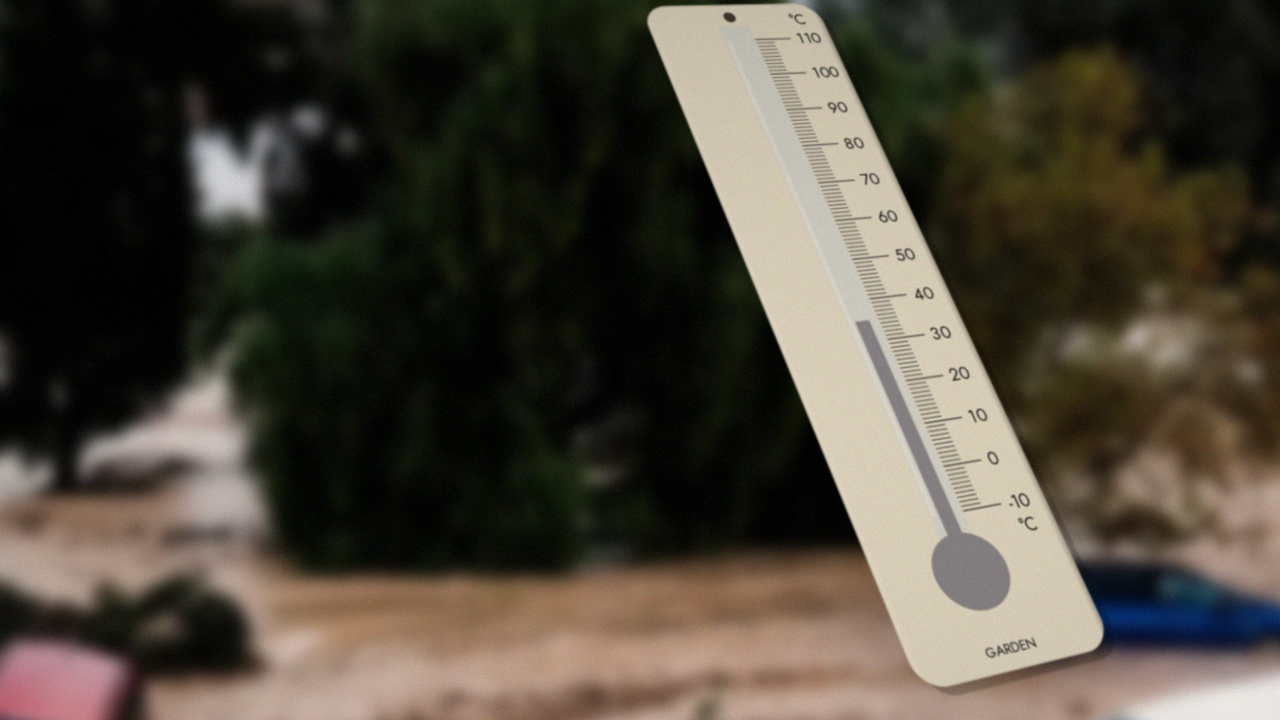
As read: 35°C
